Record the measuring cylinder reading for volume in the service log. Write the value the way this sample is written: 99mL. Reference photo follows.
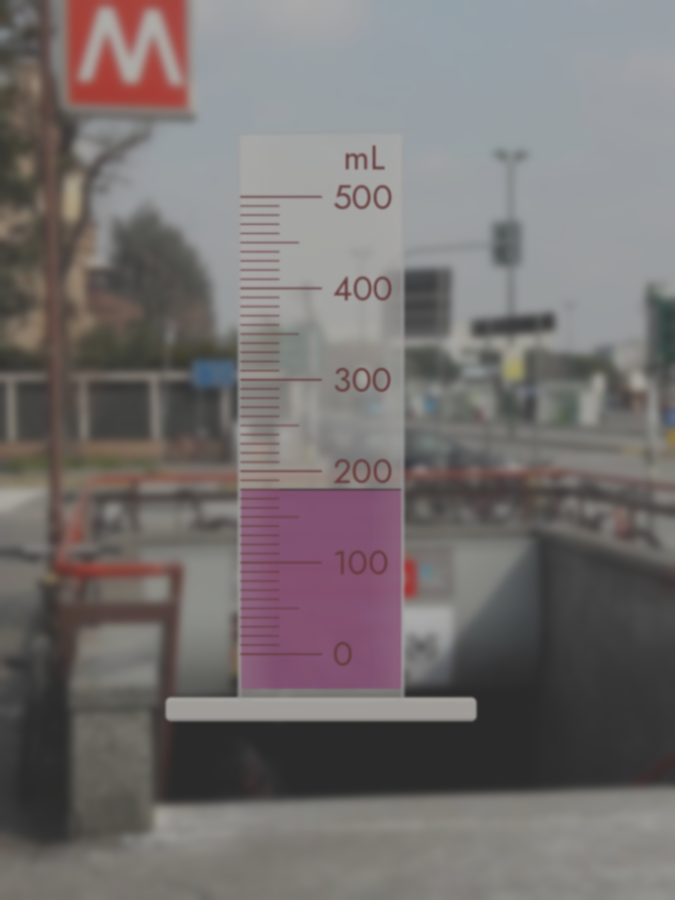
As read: 180mL
